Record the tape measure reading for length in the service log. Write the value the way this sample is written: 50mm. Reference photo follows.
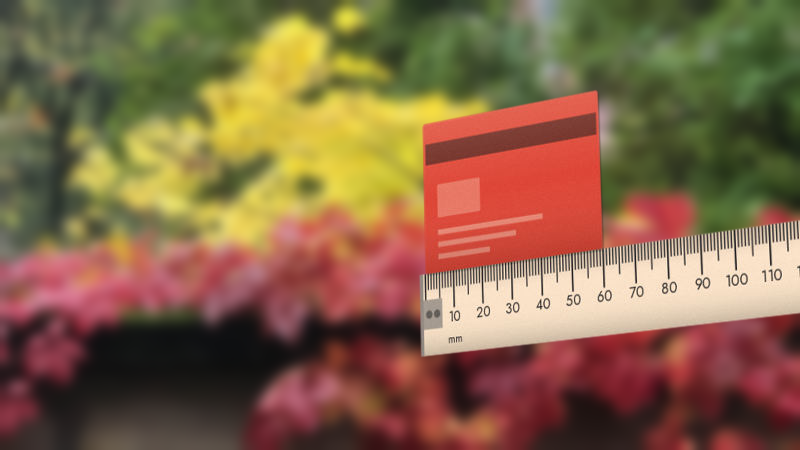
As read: 60mm
